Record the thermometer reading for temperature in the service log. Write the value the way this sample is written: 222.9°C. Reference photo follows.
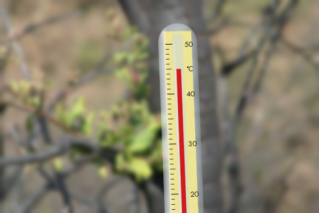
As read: 45°C
